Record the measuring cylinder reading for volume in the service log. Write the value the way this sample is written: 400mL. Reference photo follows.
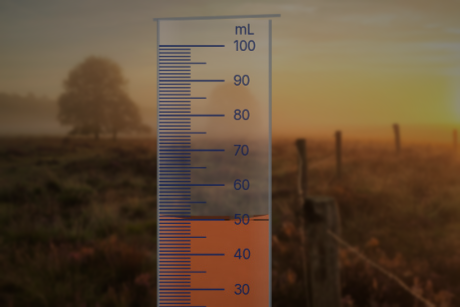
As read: 50mL
